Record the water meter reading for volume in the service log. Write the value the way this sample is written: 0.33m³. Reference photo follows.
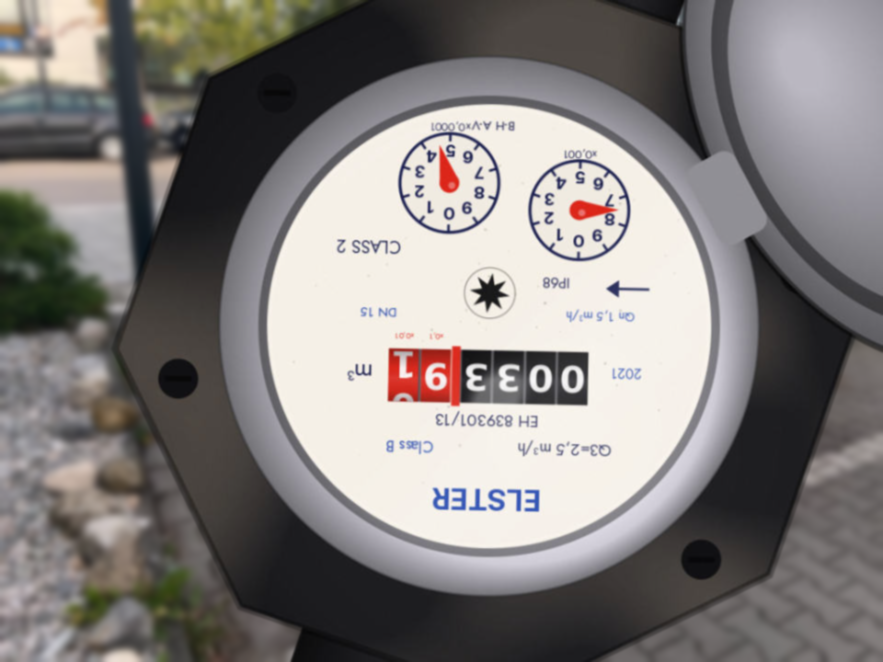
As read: 33.9074m³
